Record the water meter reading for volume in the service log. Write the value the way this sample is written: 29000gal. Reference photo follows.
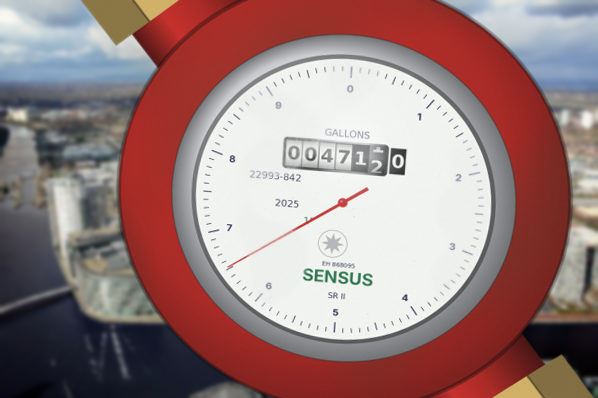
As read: 47116.5gal
